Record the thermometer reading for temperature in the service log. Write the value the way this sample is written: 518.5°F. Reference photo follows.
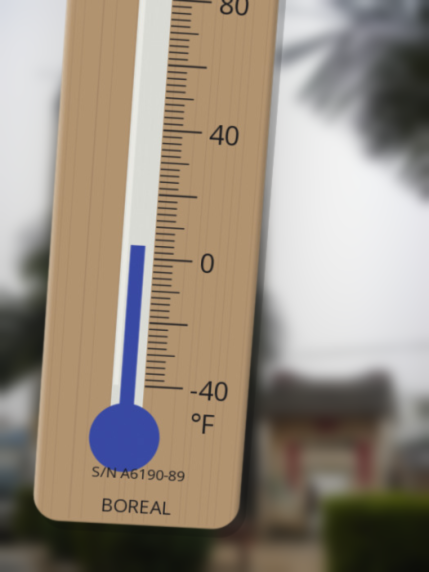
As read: 4°F
